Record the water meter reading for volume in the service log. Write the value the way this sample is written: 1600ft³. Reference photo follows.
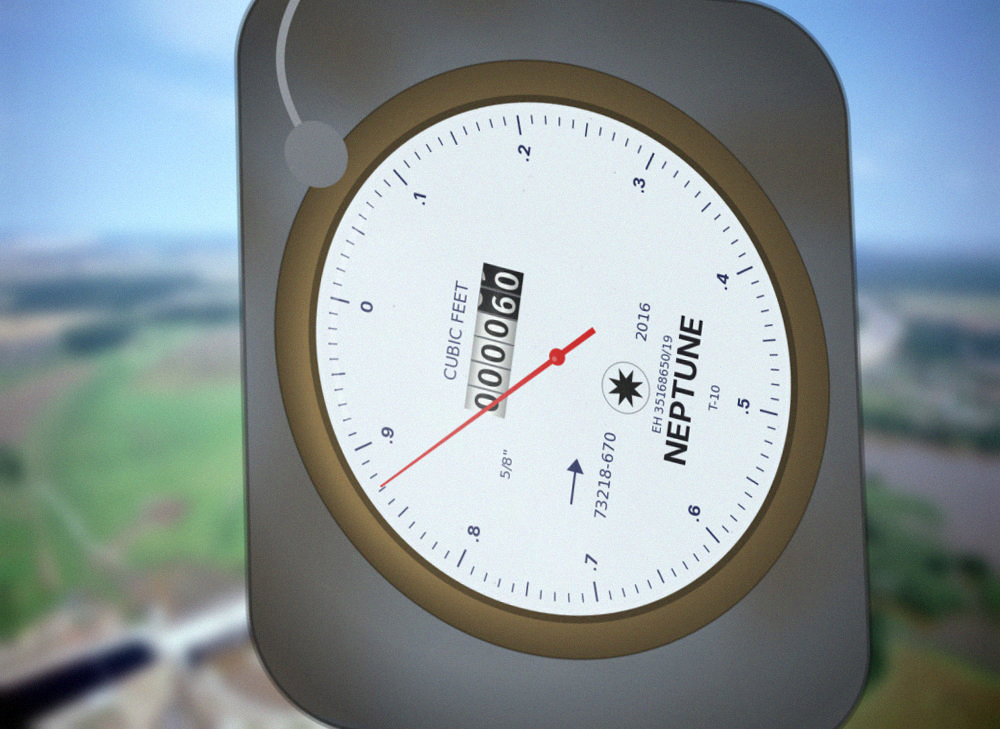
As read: 59.87ft³
